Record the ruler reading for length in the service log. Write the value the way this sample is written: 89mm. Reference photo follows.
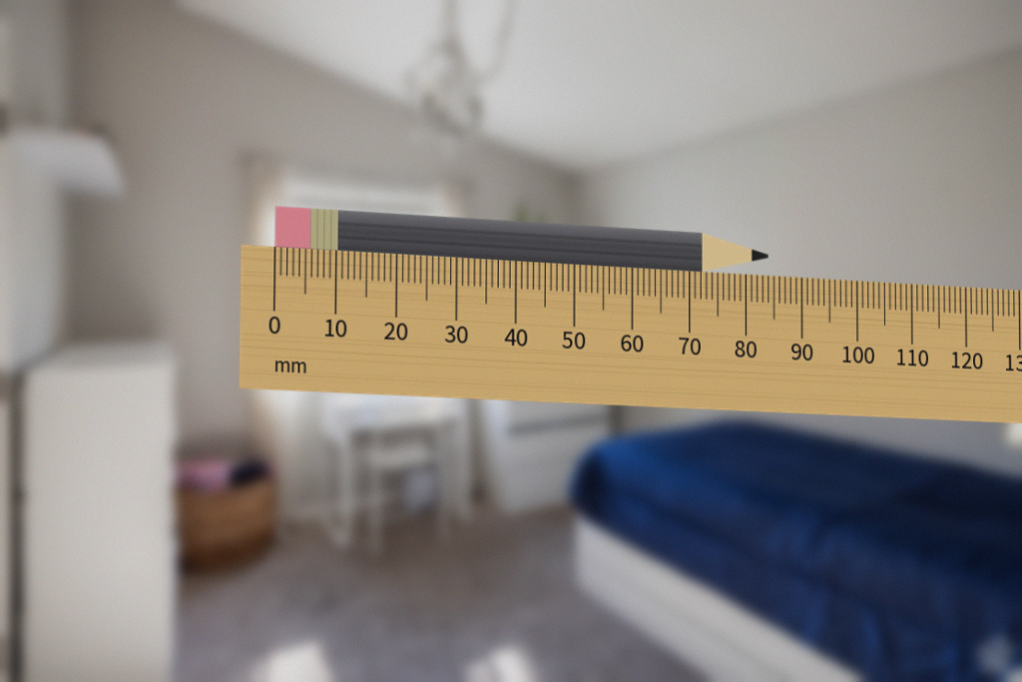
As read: 84mm
